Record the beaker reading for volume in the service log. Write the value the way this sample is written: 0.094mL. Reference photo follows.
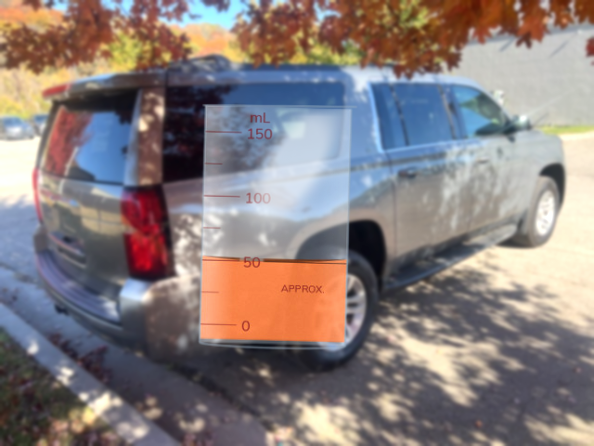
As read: 50mL
